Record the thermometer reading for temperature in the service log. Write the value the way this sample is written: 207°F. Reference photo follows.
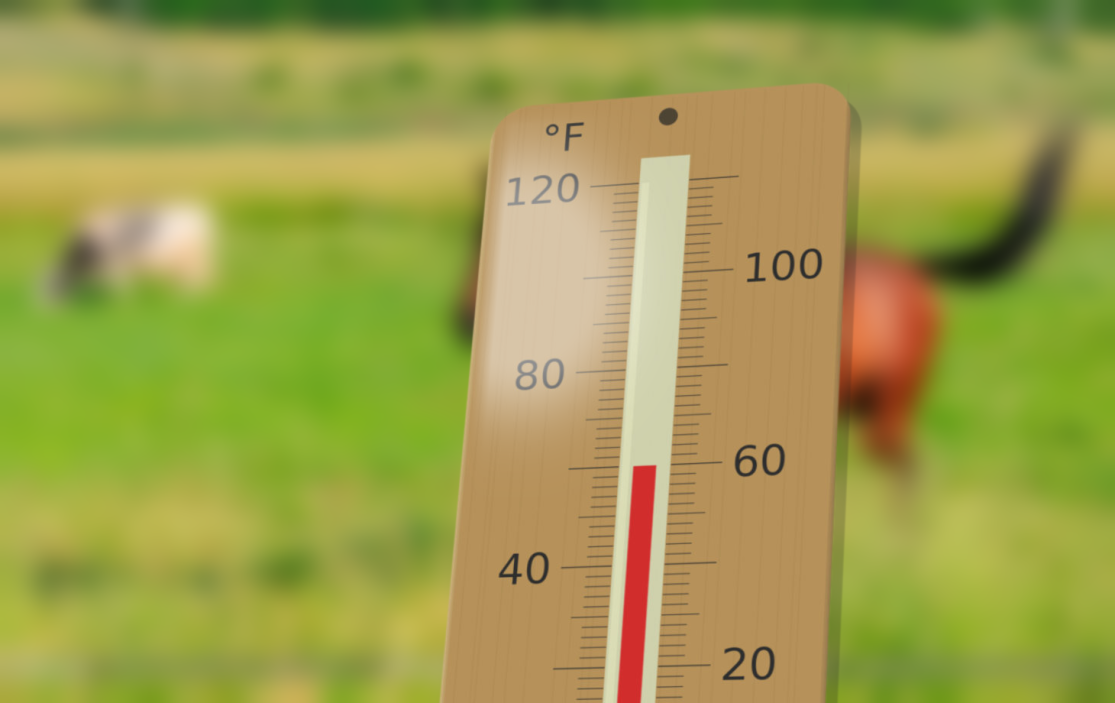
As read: 60°F
